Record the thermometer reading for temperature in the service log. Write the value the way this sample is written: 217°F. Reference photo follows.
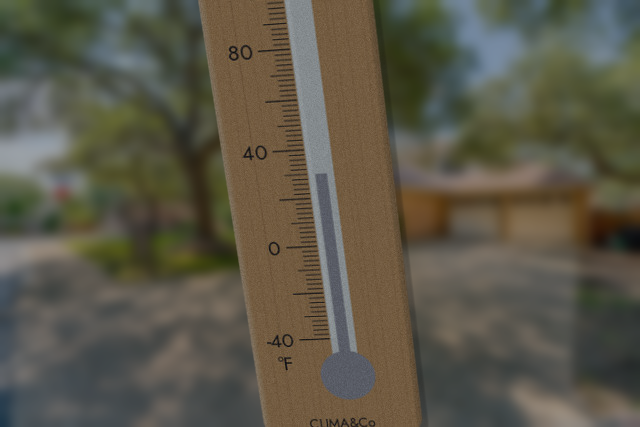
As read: 30°F
